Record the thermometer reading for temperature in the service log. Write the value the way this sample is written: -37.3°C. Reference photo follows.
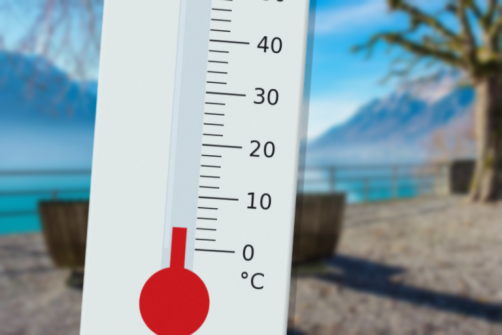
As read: 4°C
